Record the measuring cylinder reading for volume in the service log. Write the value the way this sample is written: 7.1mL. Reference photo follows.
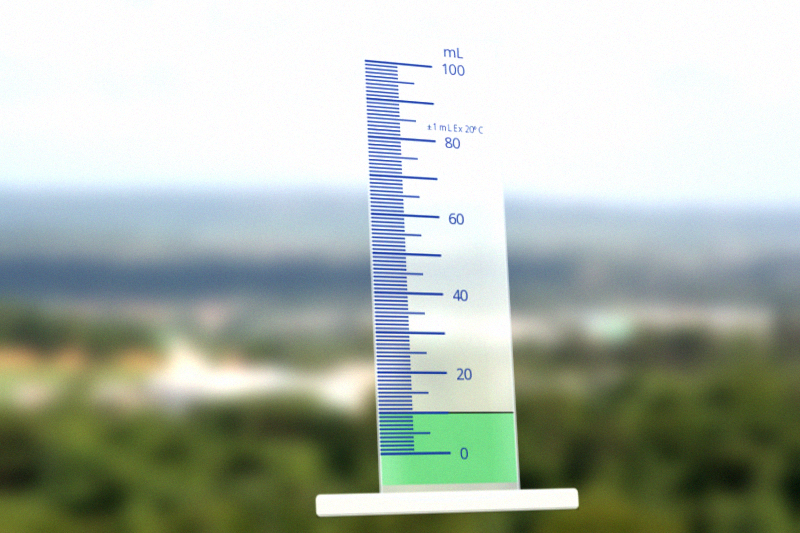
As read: 10mL
